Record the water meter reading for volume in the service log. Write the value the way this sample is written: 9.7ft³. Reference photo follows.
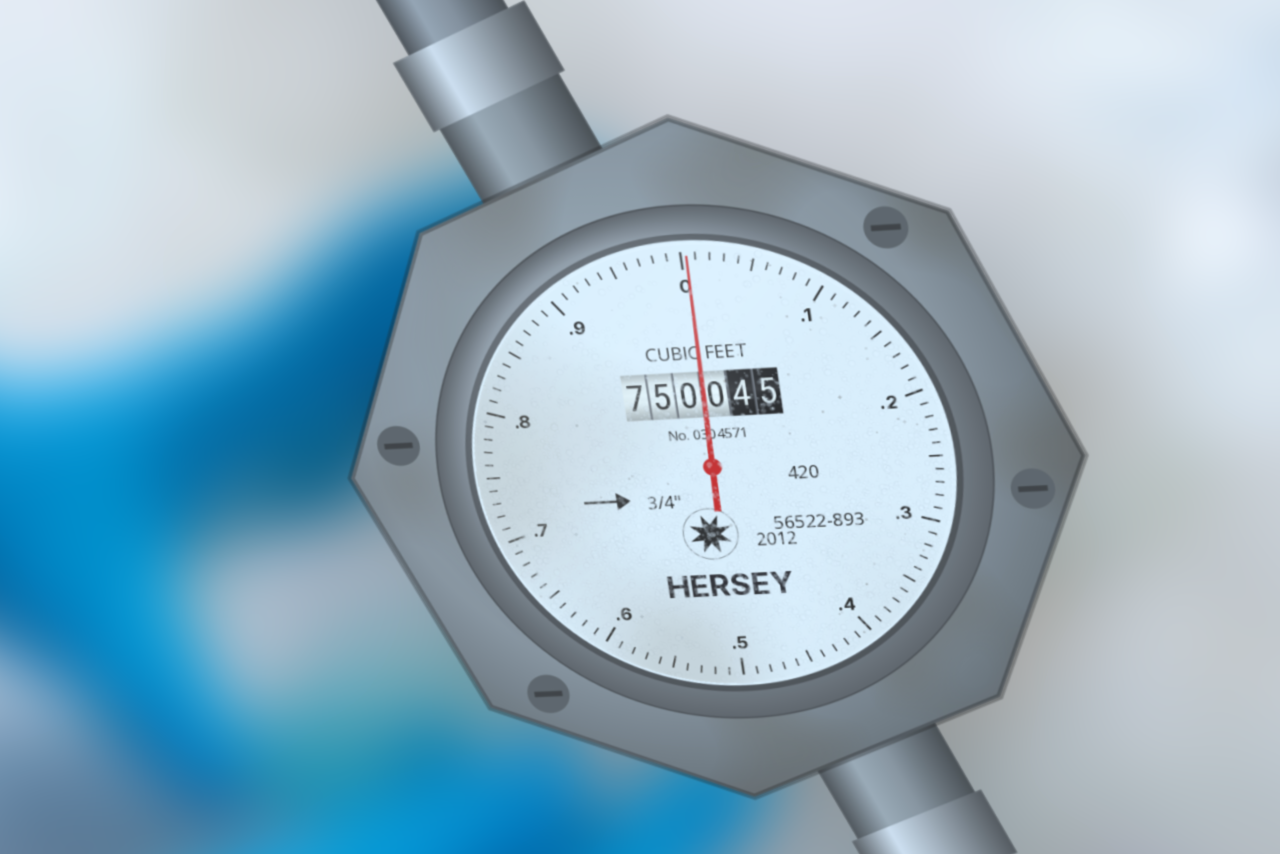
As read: 750045.00ft³
